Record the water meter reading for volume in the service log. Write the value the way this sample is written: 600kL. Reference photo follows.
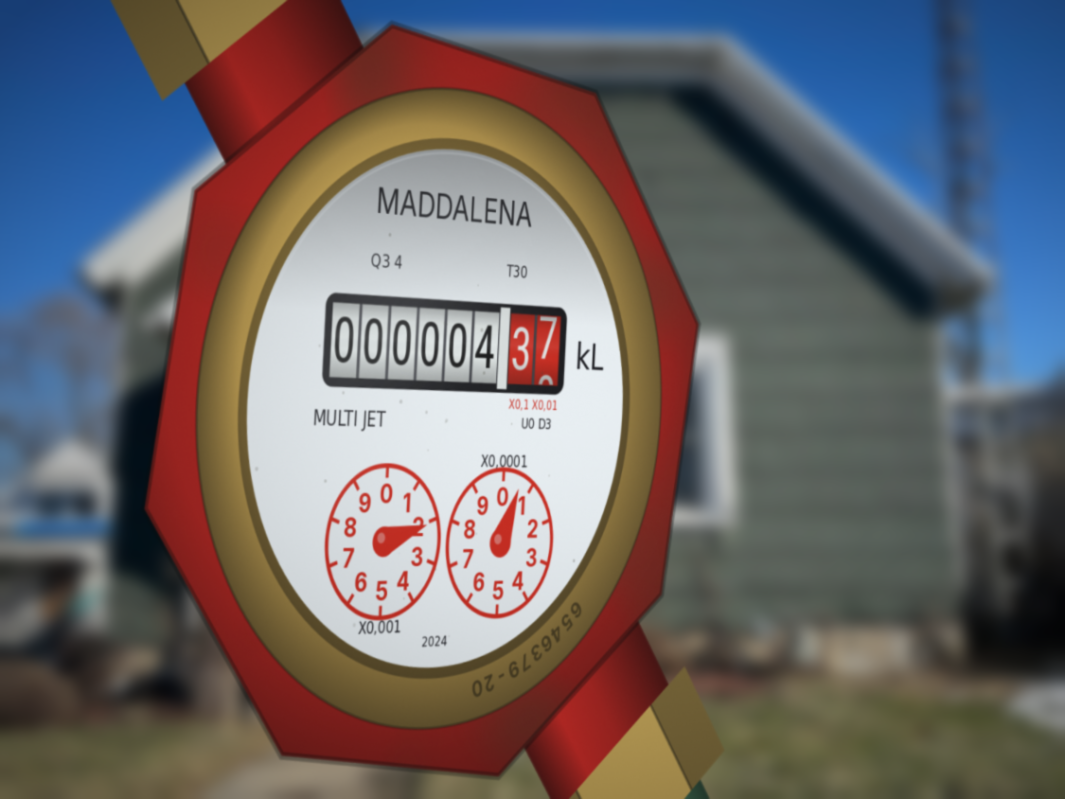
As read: 4.3720kL
